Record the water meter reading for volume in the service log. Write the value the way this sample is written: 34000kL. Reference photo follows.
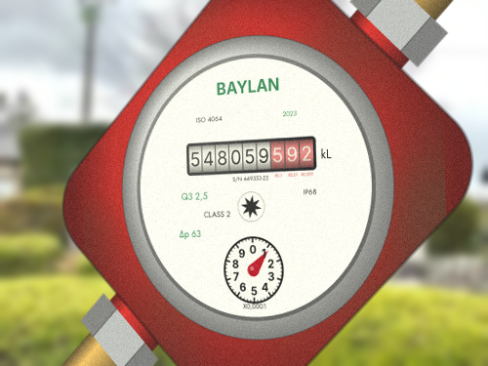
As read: 548059.5921kL
